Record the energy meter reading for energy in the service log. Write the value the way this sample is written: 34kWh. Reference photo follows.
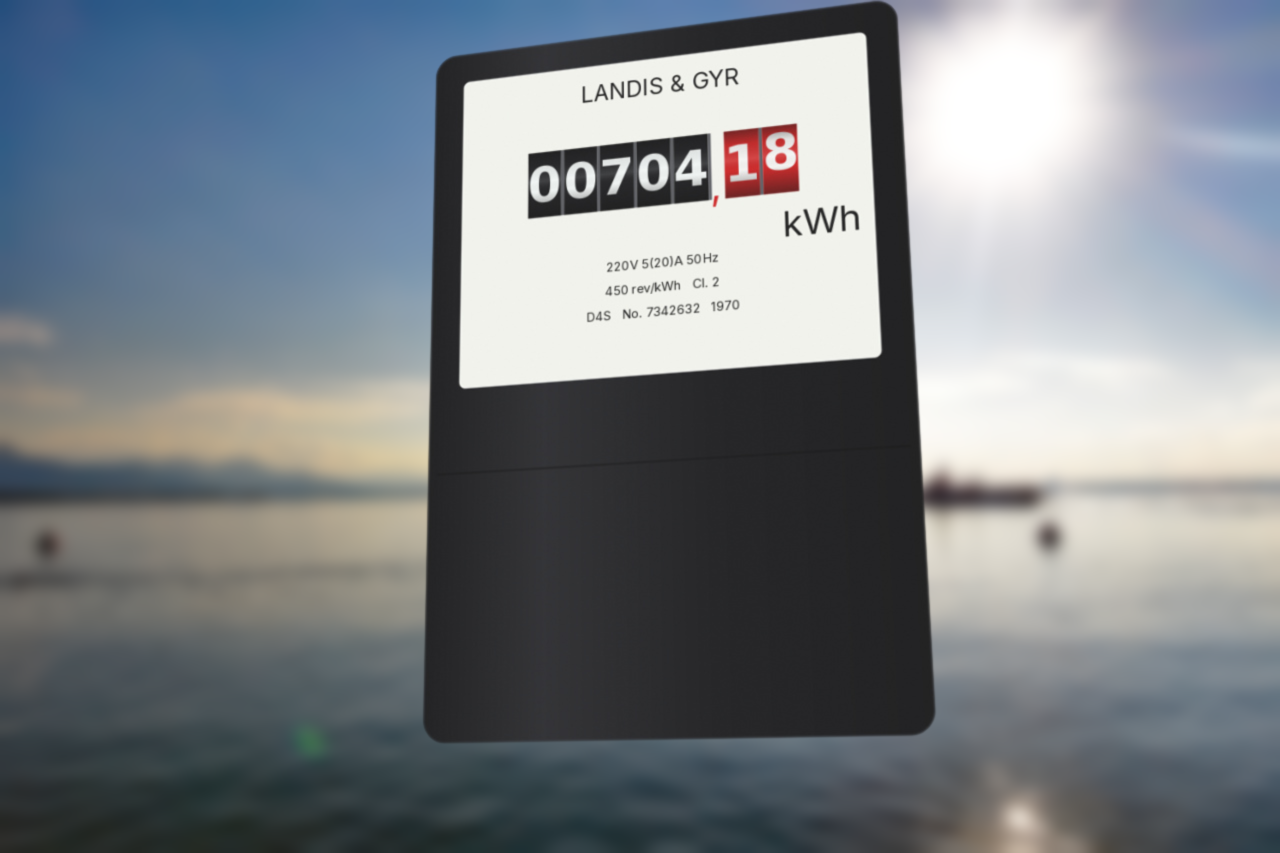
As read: 704.18kWh
